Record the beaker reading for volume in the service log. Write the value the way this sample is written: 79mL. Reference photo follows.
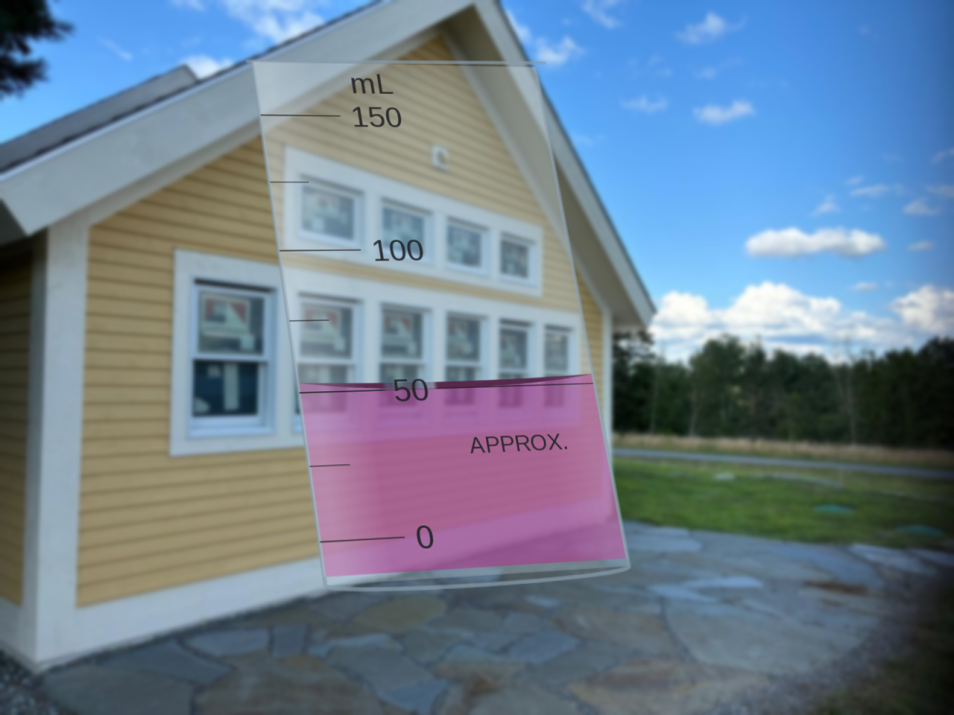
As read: 50mL
